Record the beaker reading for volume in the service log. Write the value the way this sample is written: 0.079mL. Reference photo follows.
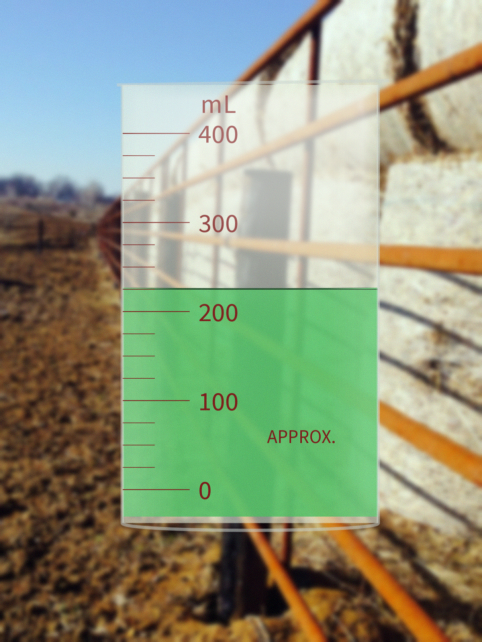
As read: 225mL
